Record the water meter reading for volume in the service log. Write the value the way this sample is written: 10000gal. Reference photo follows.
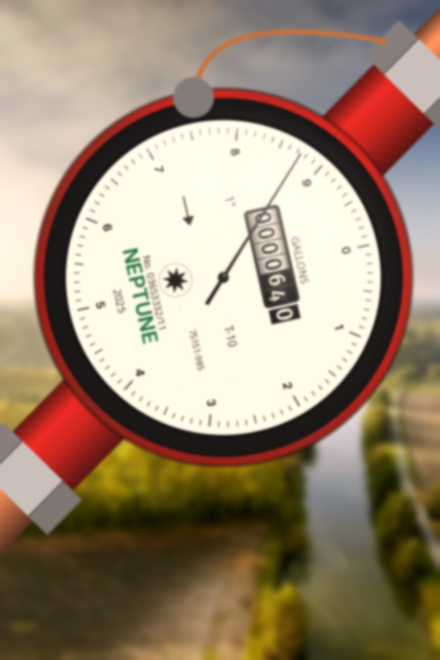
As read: 638.7gal
